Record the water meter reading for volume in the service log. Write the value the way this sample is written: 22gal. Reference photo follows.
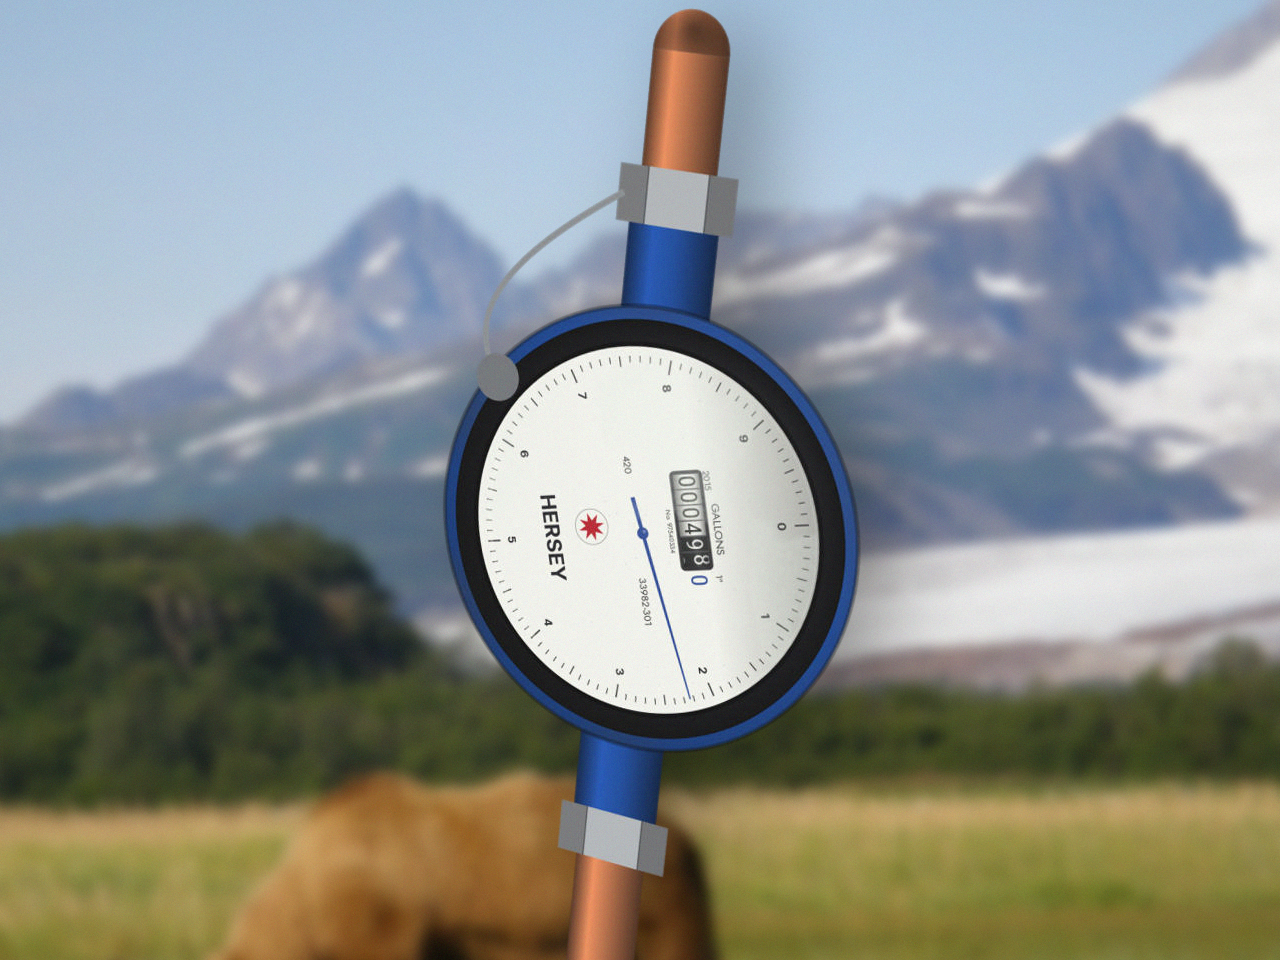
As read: 4982.2gal
